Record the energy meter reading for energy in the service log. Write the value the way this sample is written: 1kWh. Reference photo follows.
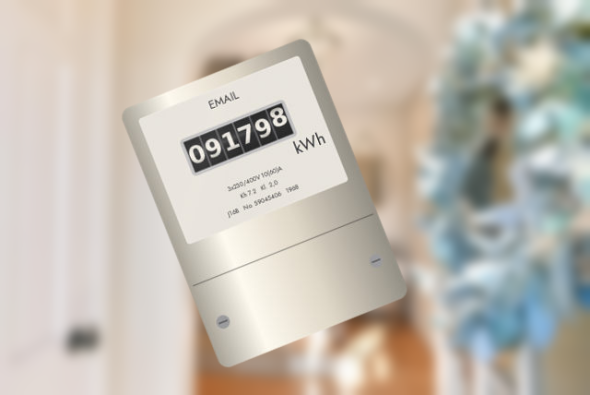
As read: 91798kWh
